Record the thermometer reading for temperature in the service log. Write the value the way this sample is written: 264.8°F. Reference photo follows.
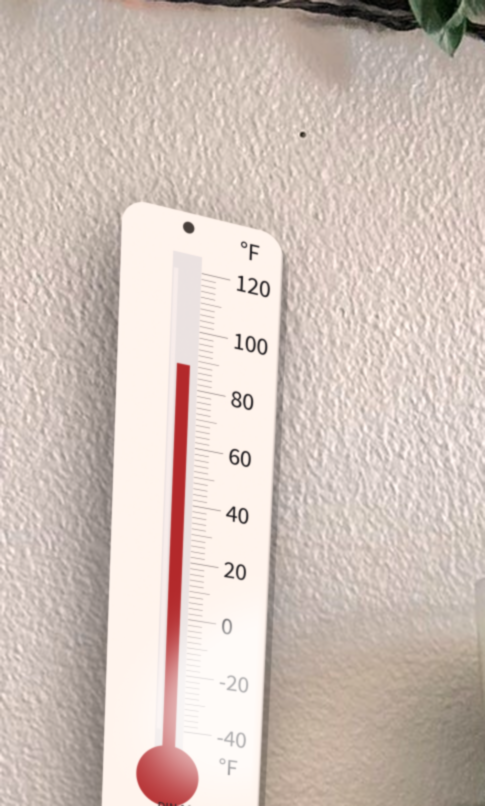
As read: 88°F
